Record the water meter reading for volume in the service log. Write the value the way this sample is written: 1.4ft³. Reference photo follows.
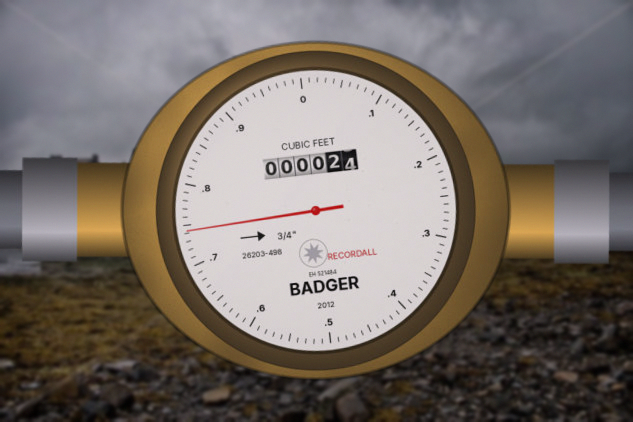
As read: 23.74ft³
